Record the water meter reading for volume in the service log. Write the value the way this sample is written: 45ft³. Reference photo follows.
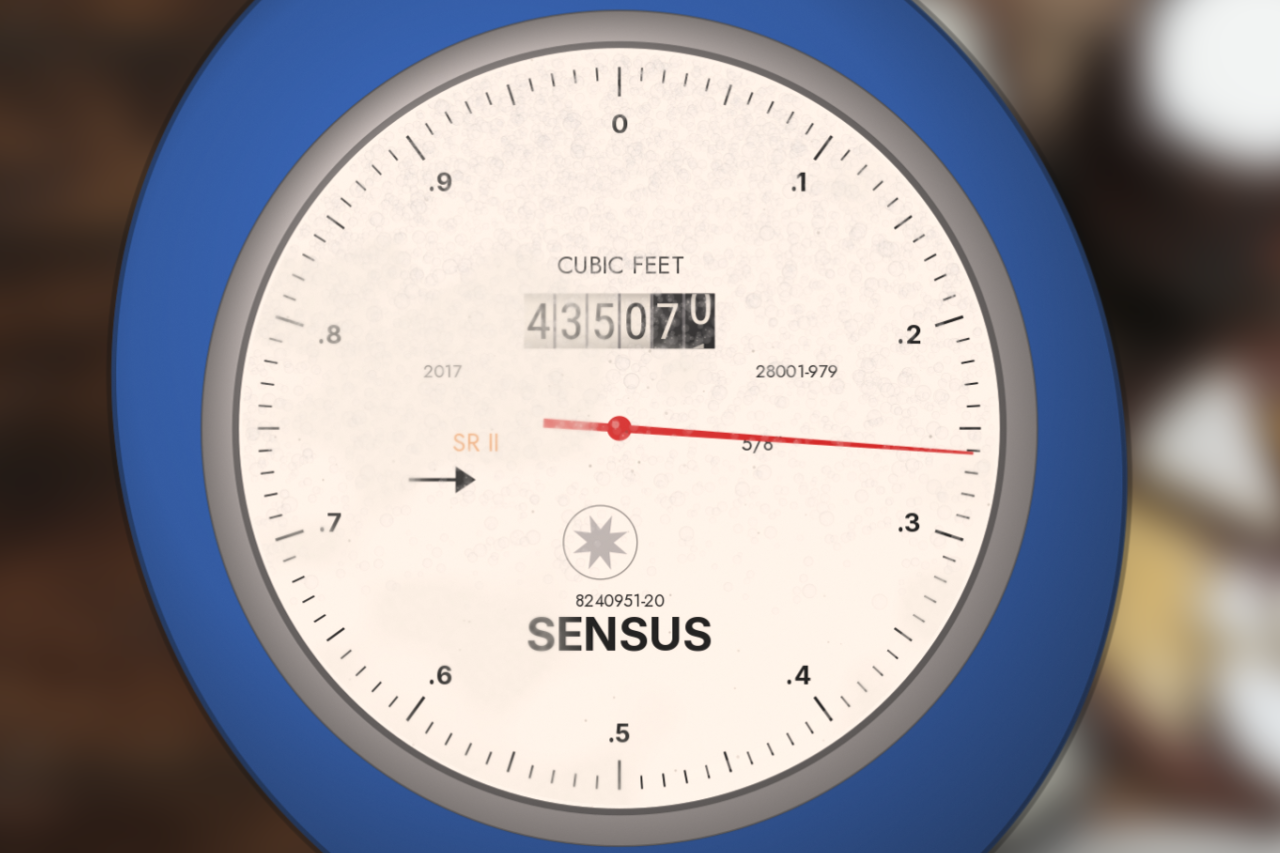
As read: 435070.26ft³
